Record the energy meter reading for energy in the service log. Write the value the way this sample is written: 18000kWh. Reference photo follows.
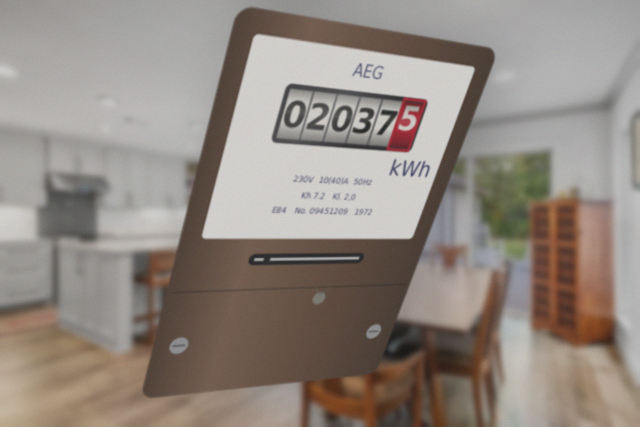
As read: 2037.5kWh
